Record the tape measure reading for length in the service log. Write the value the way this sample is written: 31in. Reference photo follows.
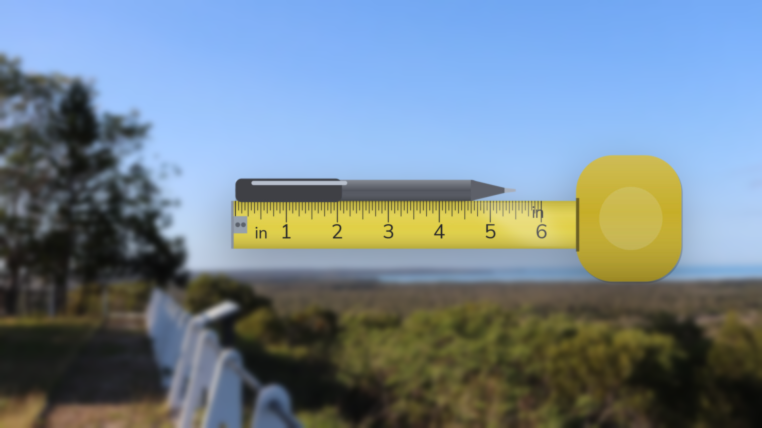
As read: 5.5in
